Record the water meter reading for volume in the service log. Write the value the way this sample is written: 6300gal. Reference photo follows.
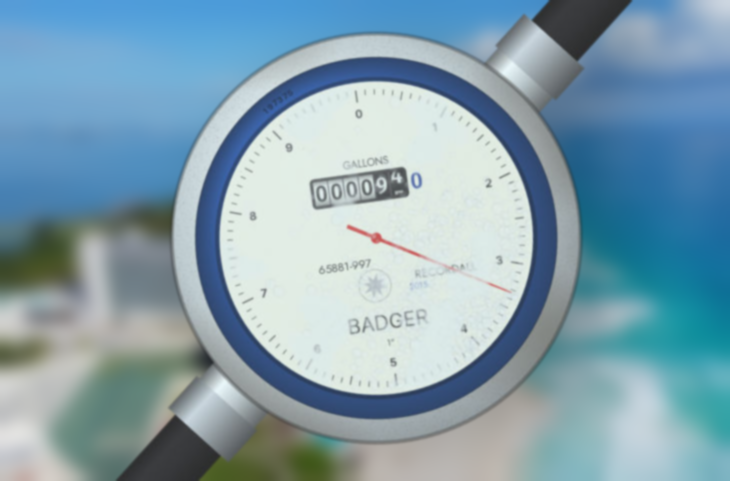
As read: 943.3gal
